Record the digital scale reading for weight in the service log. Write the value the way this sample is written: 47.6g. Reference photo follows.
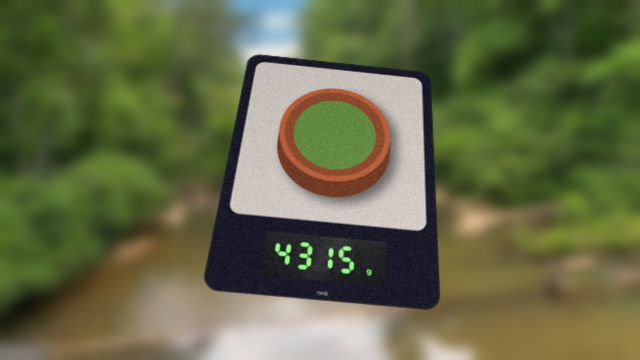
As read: 4315g
